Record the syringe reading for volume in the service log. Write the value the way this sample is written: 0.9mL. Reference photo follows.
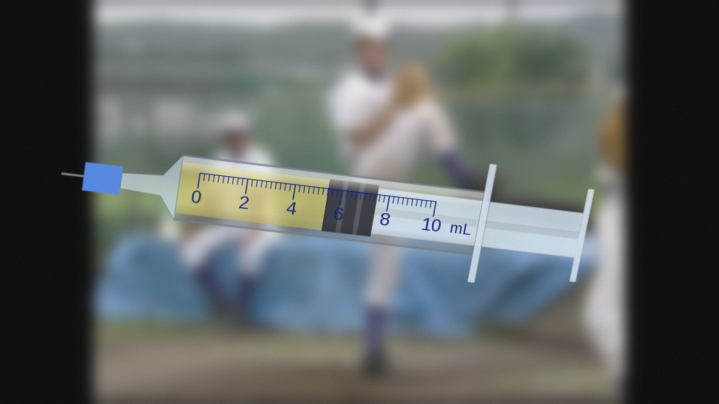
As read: 5.4mL
